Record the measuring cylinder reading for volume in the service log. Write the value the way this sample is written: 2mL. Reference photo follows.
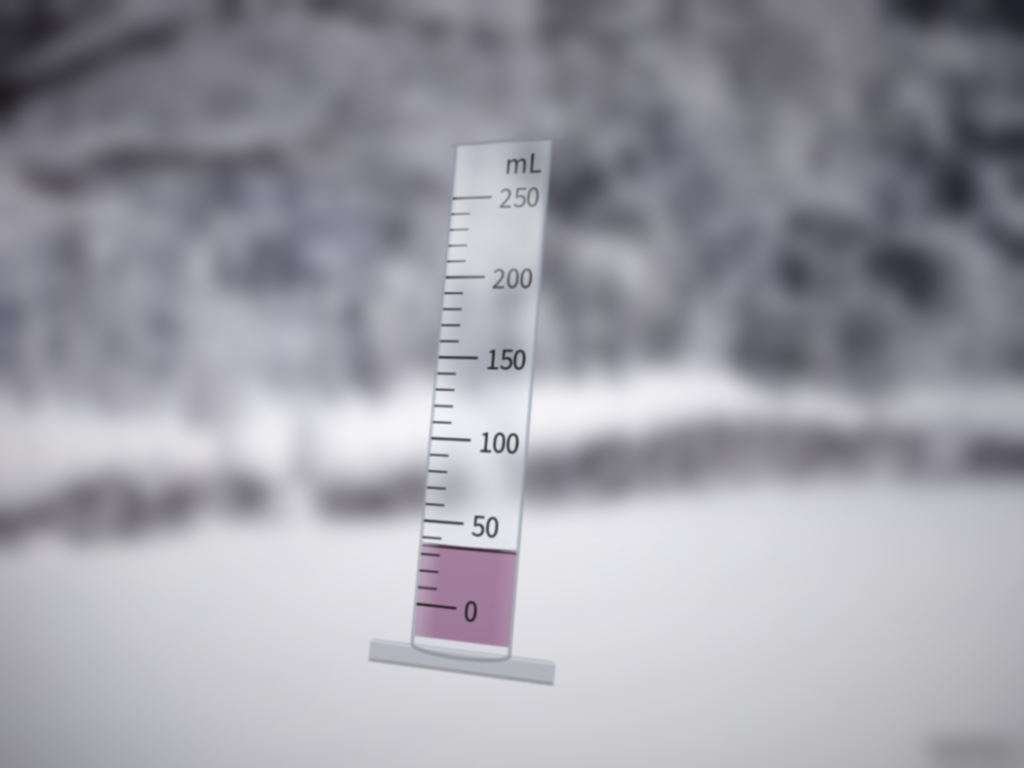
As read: 35mL
